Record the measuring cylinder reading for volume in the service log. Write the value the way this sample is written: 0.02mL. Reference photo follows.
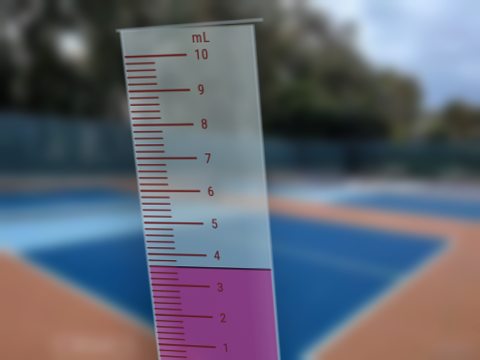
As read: 3.6mL
